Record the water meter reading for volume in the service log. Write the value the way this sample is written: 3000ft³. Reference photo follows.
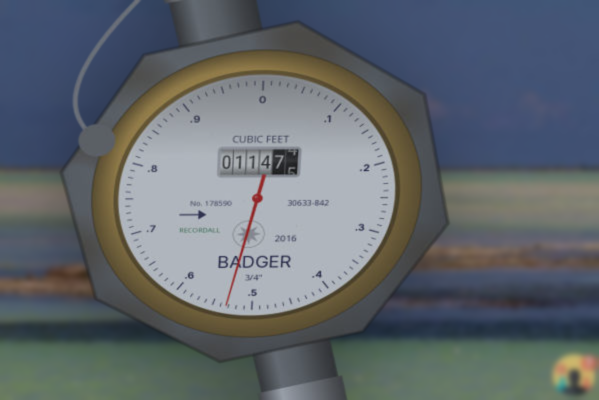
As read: 11474.53ft³
